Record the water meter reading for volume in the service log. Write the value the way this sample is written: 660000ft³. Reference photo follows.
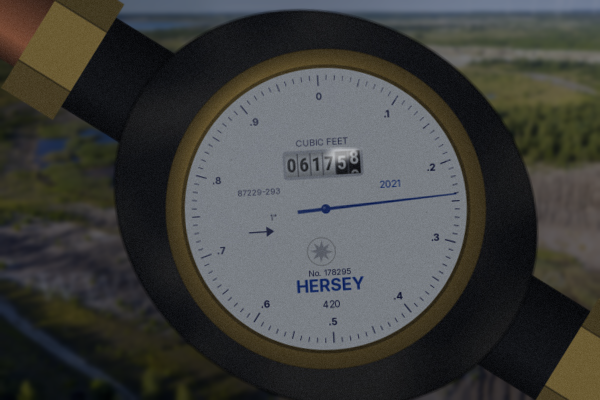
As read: 61758.24ft³
